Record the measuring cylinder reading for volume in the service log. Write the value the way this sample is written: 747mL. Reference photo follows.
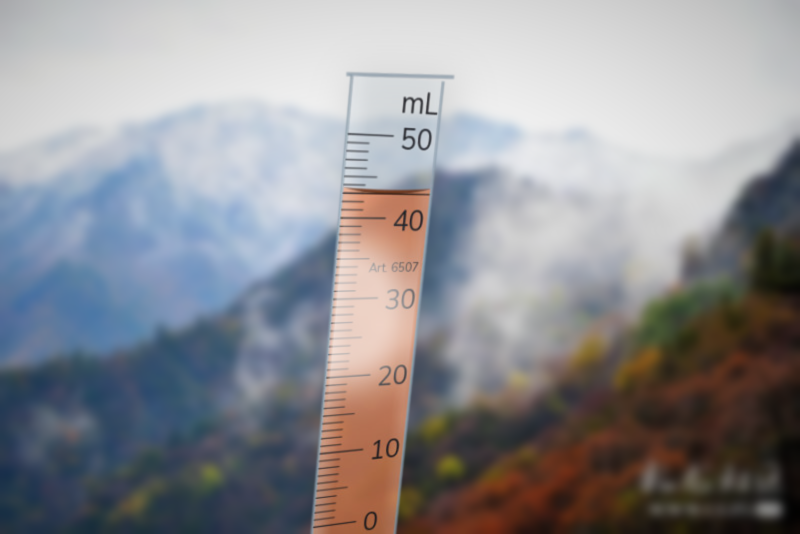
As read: 43mL
